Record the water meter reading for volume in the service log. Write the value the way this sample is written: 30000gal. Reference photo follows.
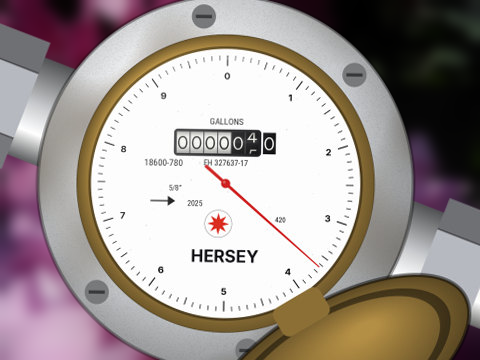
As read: 43.6gal
